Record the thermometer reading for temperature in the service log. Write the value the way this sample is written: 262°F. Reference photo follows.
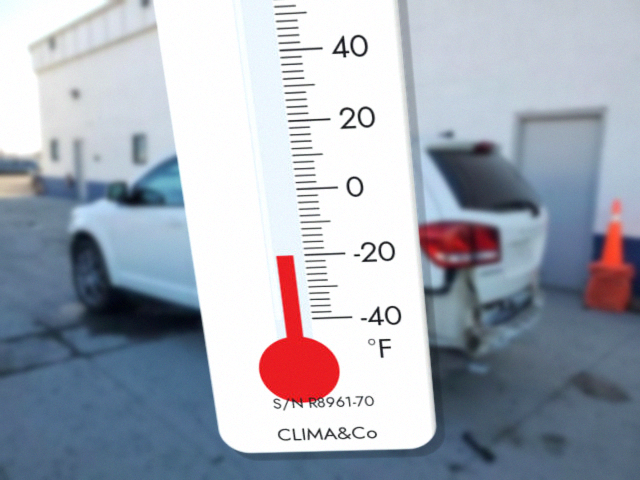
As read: -20°F
